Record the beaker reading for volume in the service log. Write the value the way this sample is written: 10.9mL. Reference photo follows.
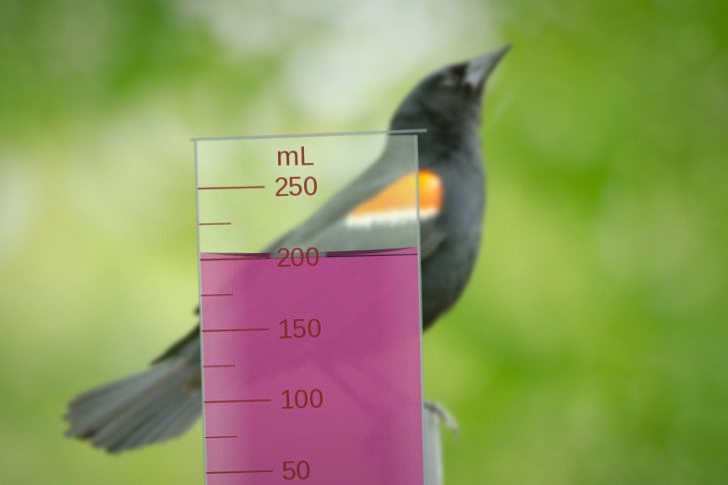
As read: 200mL
